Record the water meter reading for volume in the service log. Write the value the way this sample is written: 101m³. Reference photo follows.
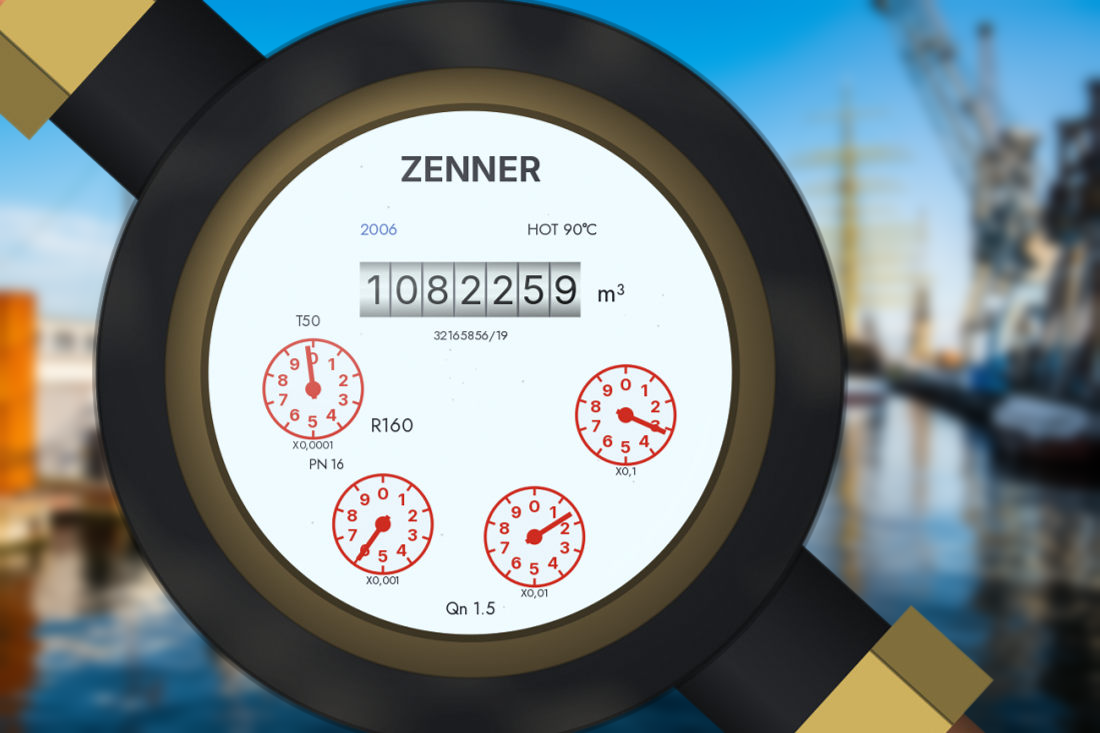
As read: 1082259.3159m³
